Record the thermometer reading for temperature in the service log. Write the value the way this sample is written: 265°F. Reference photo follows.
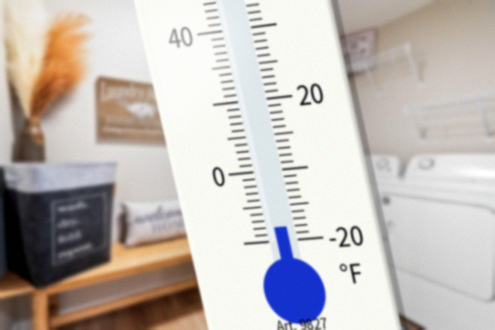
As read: -16°F
